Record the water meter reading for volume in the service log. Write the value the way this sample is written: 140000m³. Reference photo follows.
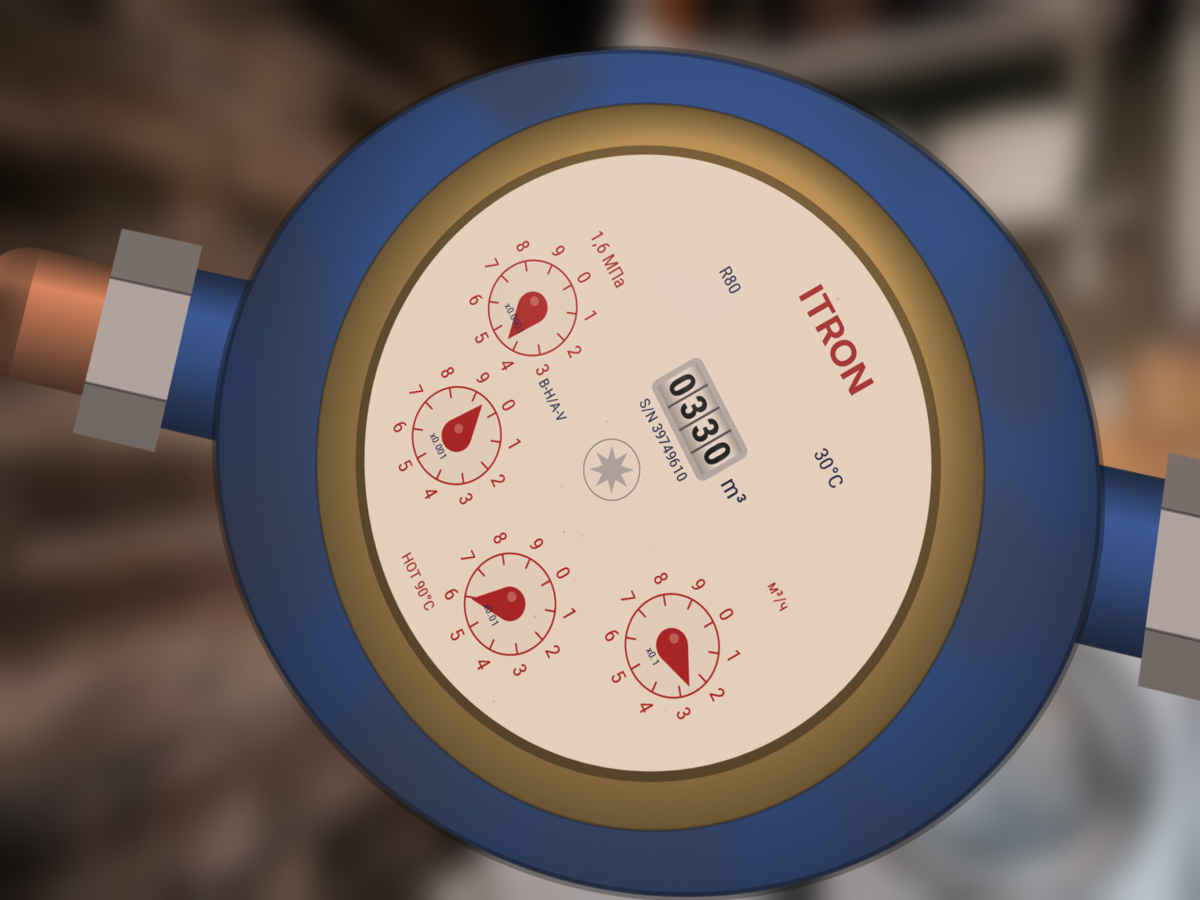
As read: 330.2594m³
